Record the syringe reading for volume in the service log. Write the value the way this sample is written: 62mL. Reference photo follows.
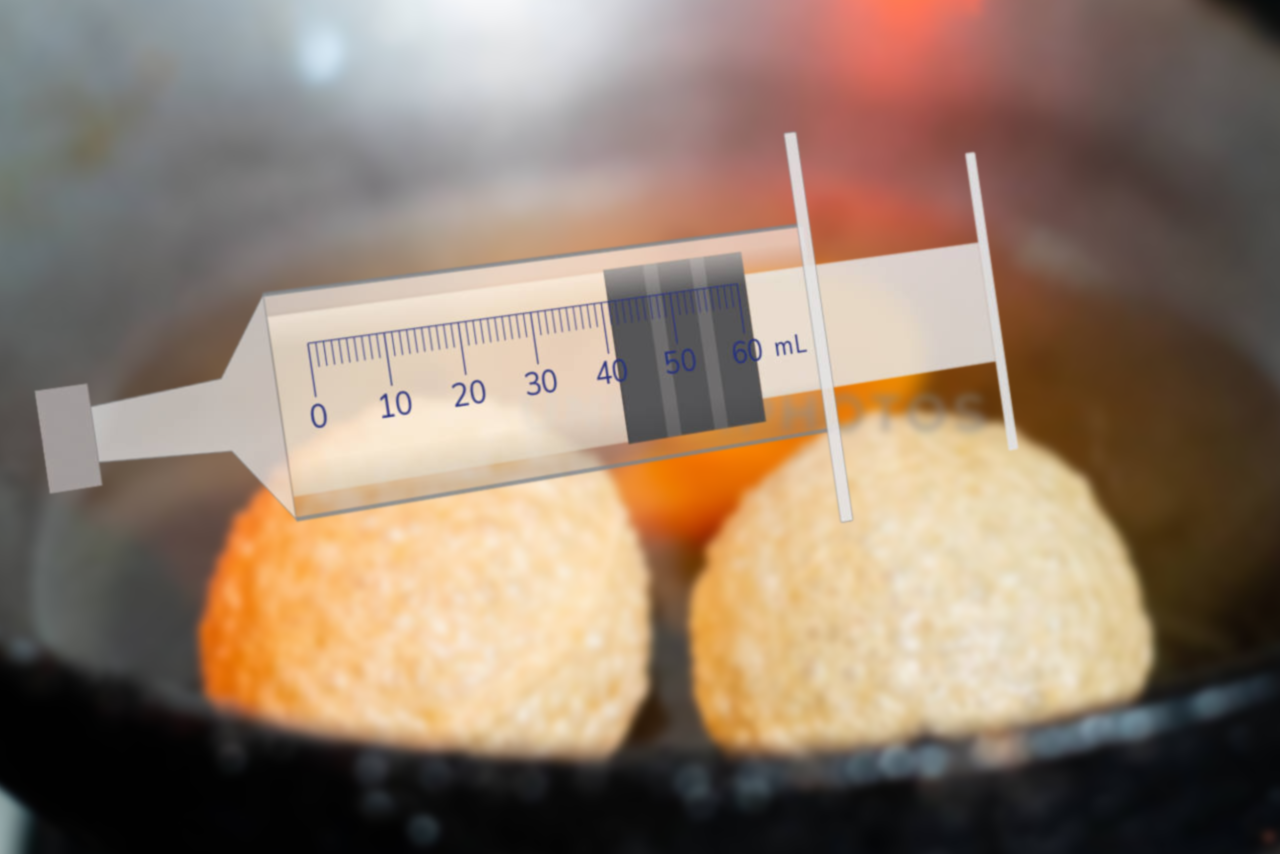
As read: 41mL
